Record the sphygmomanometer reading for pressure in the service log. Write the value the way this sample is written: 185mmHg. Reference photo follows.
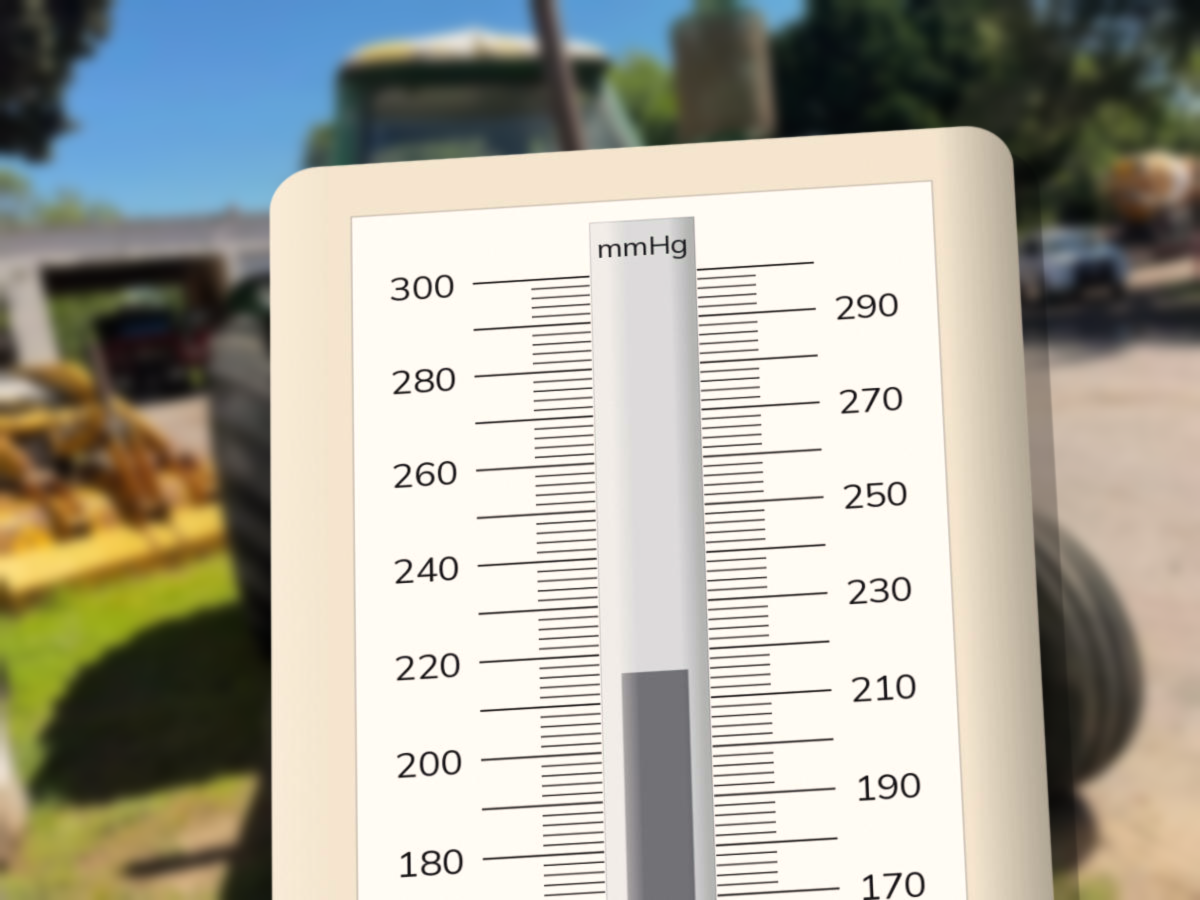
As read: 216mmHg
